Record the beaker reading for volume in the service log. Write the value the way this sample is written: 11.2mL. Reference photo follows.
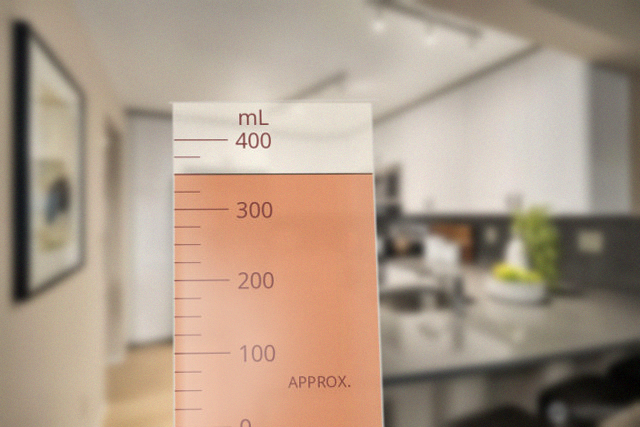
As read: 350mL
